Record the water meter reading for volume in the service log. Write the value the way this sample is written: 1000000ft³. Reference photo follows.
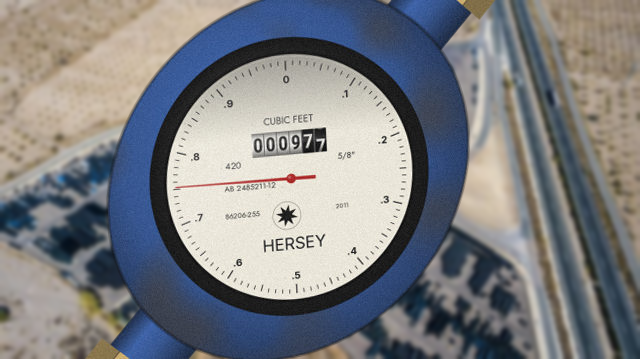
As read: 976.75ft³
